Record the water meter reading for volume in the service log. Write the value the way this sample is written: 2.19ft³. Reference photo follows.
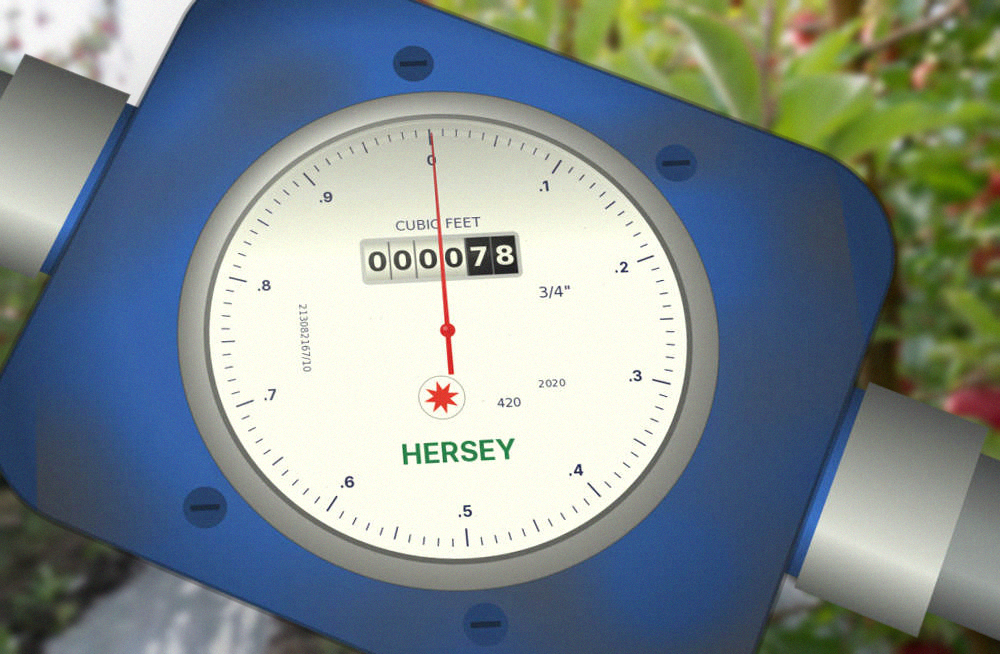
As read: 78.00ft³
